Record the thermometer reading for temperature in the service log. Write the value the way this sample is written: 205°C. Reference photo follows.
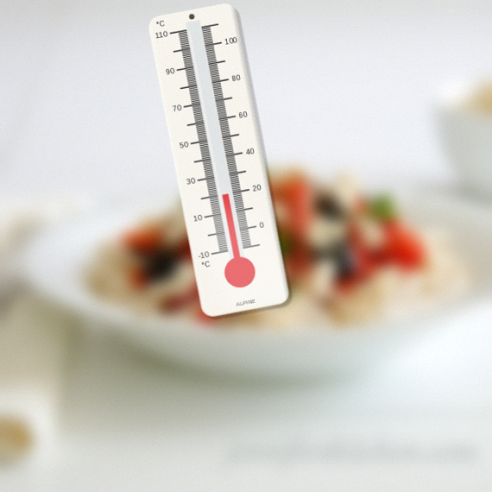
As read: 20°C
